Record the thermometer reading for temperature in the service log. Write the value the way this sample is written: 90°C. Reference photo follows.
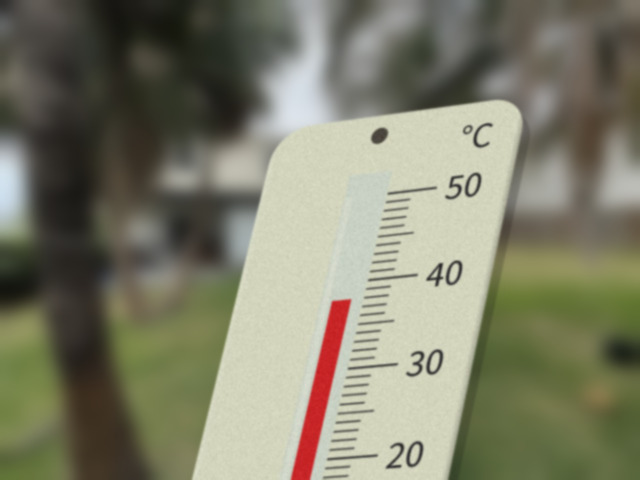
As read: 38°C
